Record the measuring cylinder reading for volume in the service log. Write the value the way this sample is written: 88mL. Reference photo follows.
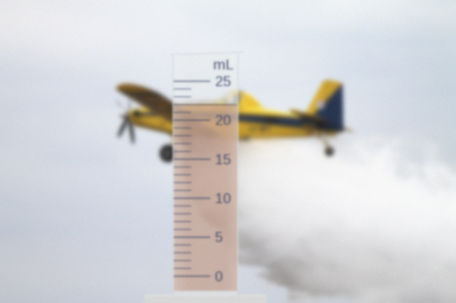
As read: 22mL
